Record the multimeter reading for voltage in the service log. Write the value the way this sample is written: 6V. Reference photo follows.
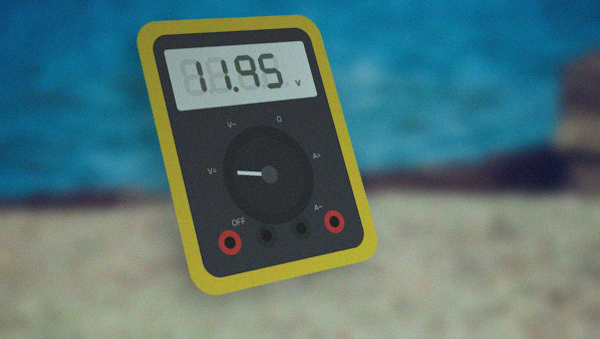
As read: 11.95V
